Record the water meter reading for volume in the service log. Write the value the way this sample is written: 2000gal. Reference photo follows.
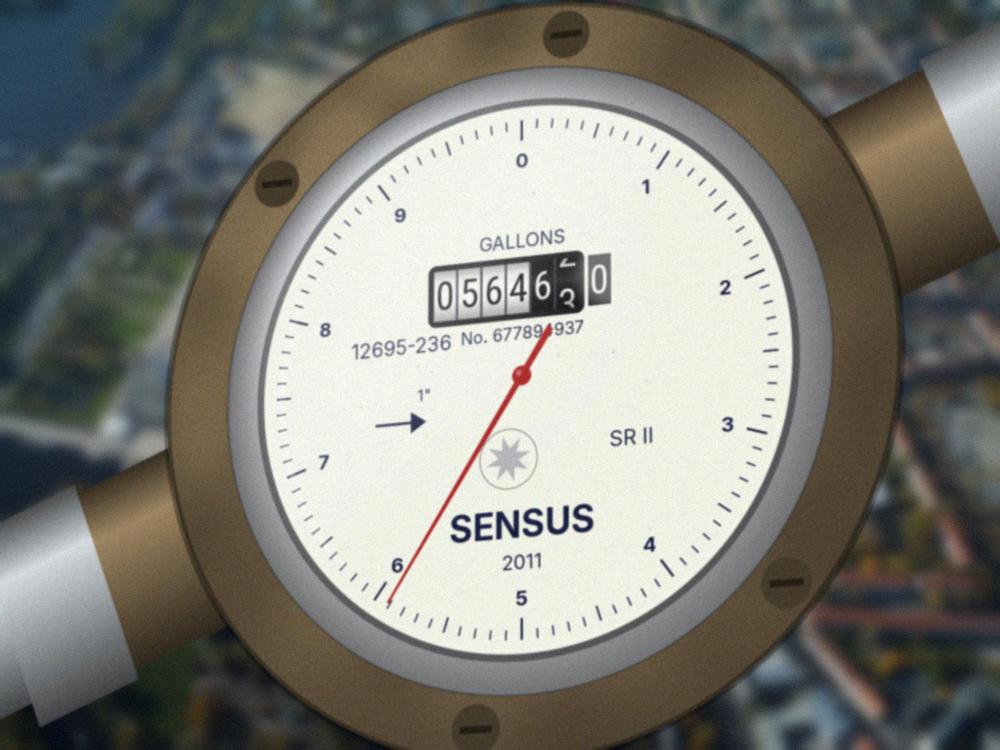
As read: 564625.9gal
